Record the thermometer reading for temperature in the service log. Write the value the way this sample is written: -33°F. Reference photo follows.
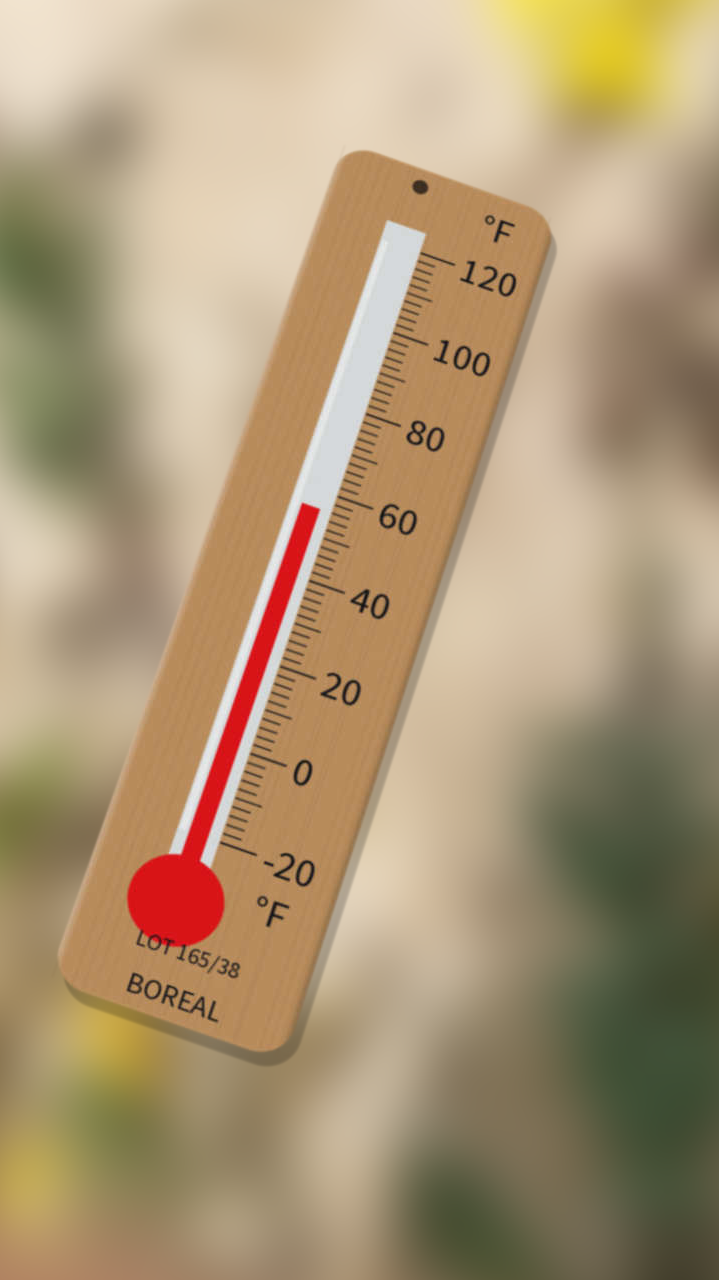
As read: 56°F
